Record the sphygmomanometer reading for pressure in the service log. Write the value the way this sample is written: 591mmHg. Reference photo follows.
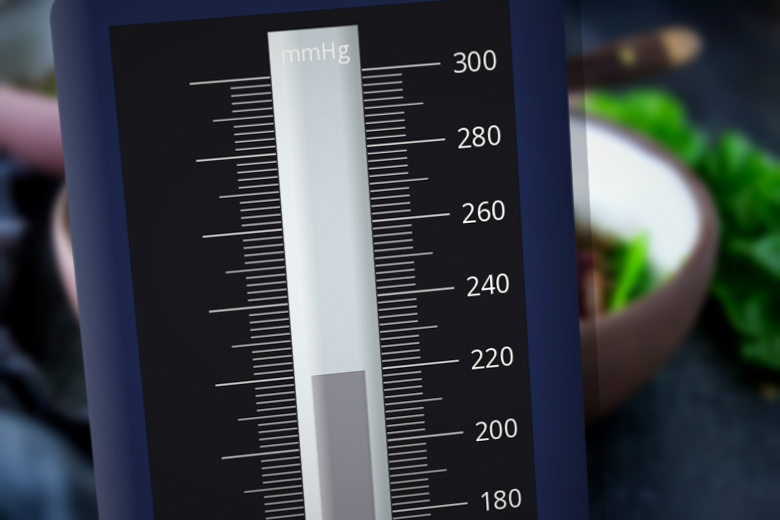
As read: 220mmHg
